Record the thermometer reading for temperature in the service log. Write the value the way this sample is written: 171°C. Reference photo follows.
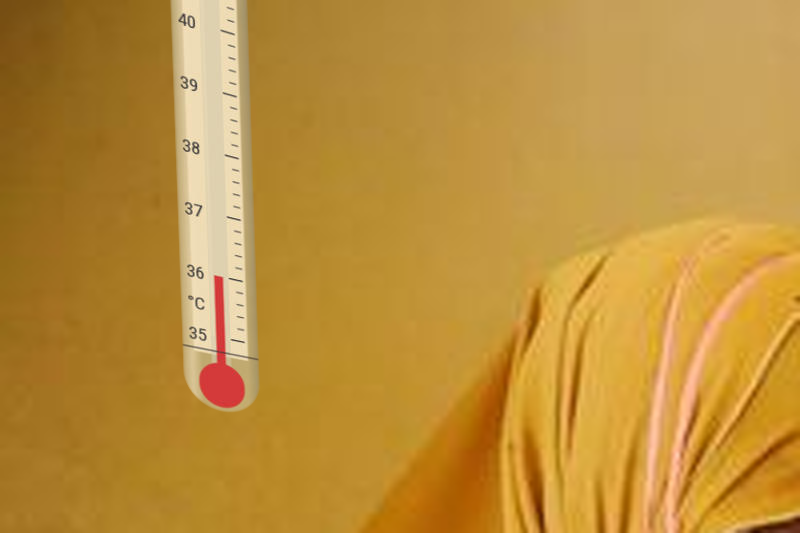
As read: 36°C
